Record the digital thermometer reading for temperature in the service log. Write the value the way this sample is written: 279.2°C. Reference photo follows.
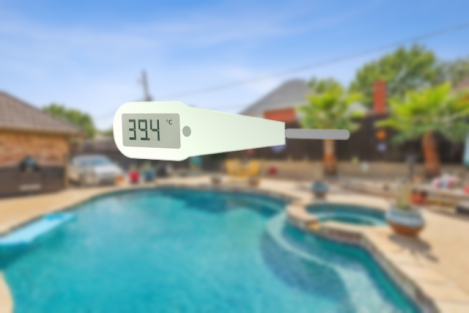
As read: 39.4°C
